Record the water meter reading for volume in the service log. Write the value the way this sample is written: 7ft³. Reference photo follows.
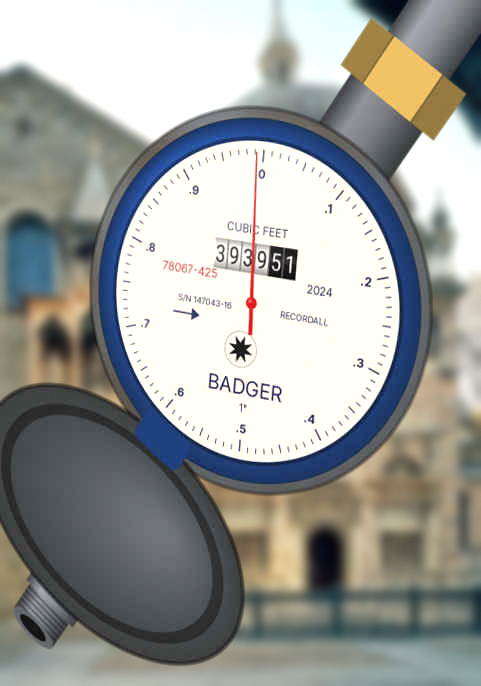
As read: 393950.99ft³
